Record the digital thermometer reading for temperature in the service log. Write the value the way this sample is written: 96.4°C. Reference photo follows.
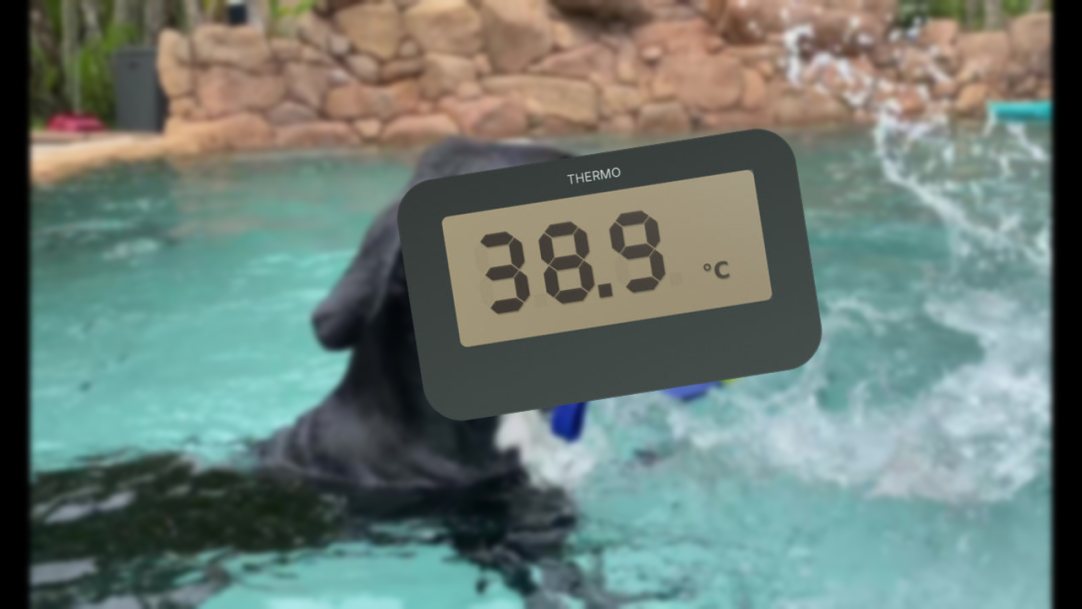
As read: 38.9°C
